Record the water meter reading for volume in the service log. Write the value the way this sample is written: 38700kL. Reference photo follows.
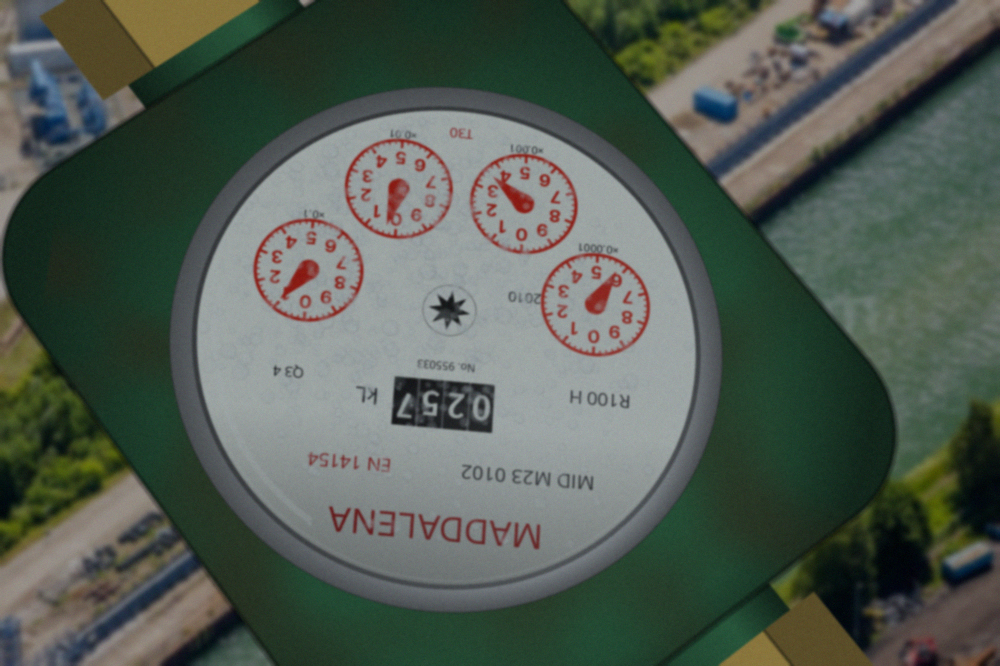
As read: 257.1035kL
